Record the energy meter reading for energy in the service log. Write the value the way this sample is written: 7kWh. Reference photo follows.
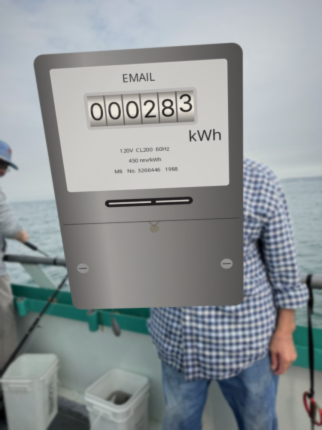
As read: 283kWh
